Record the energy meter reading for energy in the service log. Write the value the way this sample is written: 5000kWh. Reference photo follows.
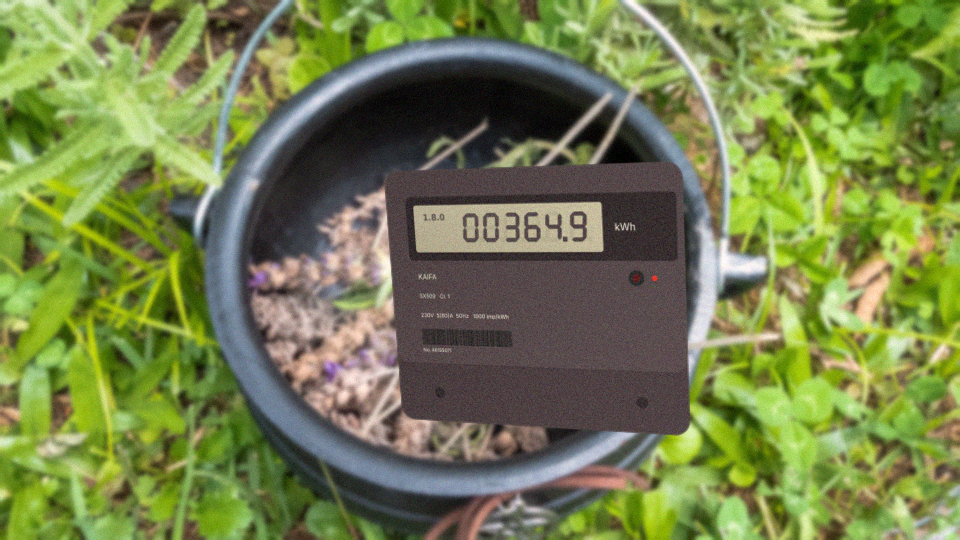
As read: 364.9kWh
